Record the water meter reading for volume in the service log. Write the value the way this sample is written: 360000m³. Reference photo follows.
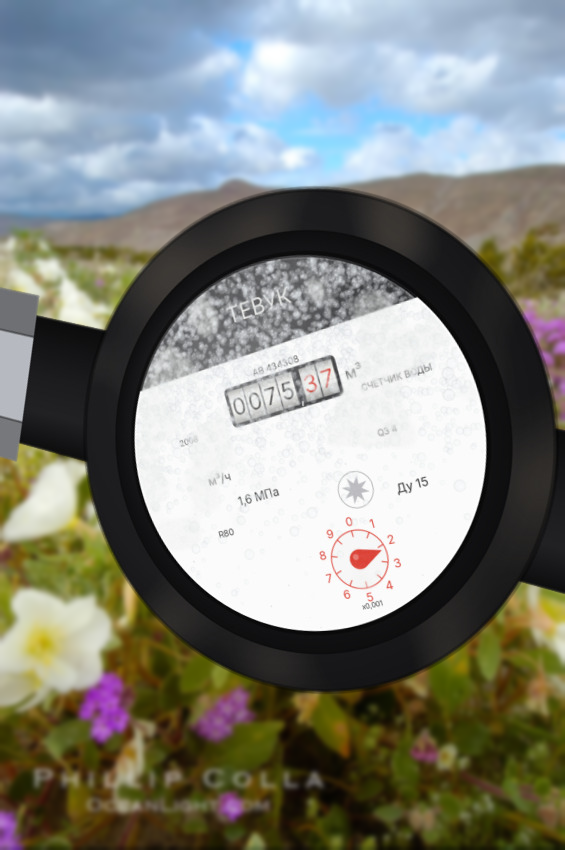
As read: 75.372m³
